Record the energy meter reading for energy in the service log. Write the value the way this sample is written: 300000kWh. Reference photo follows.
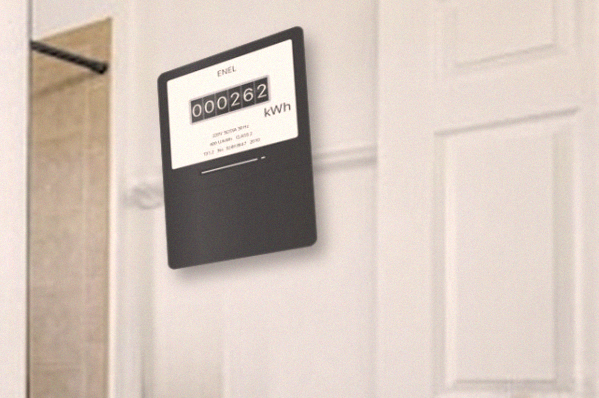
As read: 262kWh
